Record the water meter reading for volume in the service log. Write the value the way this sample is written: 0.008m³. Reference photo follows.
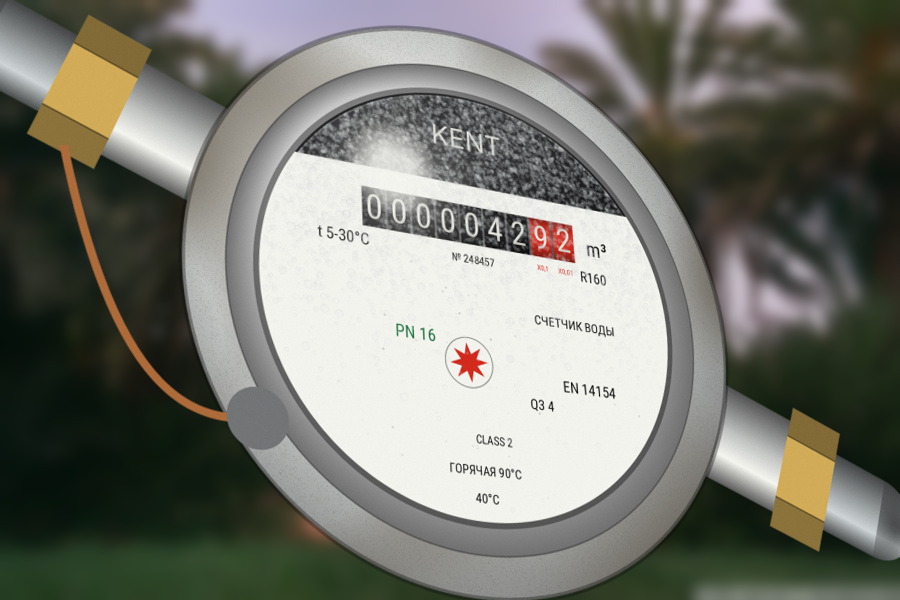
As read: 42.92m³
